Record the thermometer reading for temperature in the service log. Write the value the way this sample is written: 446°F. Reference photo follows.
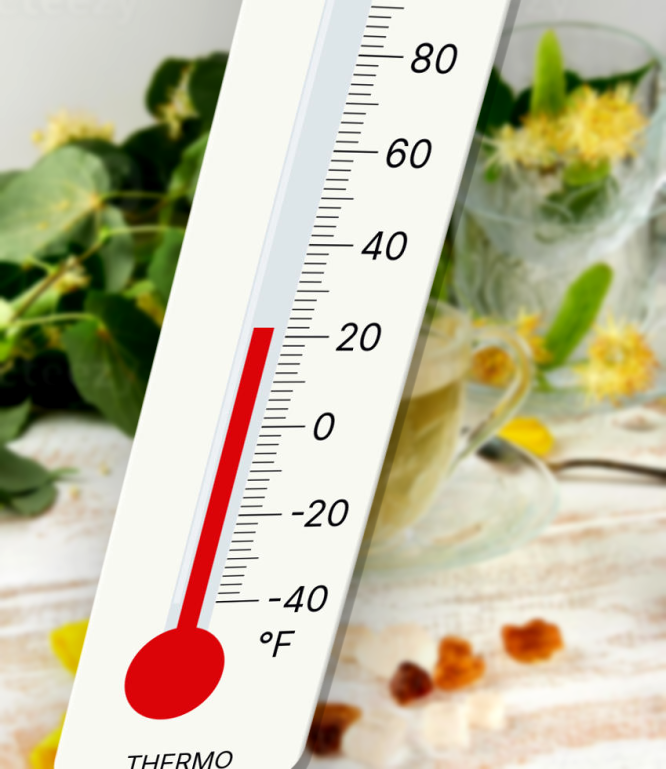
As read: 22°F
